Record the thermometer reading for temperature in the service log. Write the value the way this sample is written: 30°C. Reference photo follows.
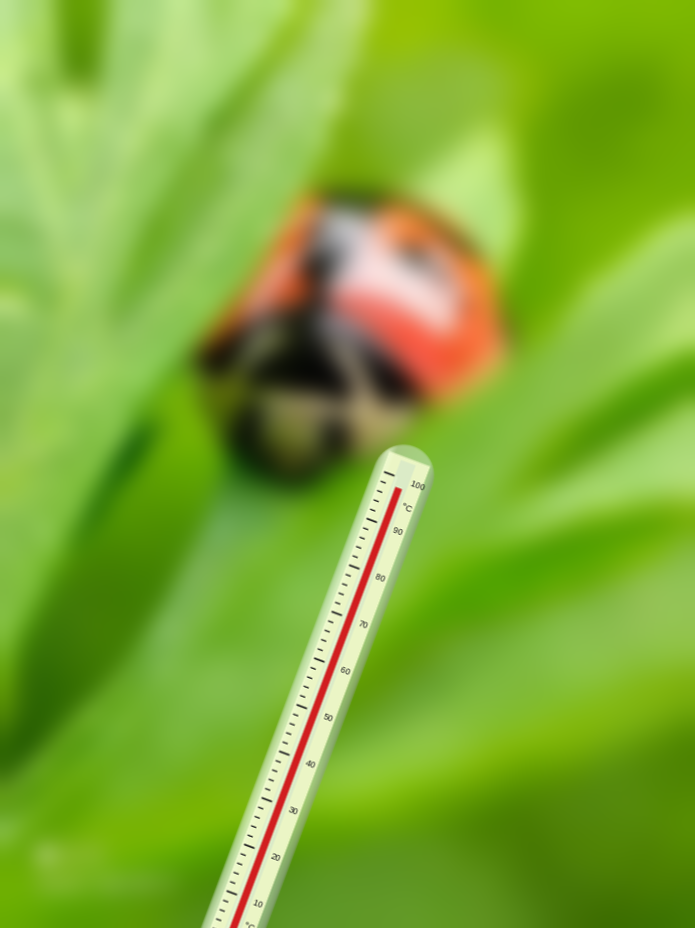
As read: 98°C
